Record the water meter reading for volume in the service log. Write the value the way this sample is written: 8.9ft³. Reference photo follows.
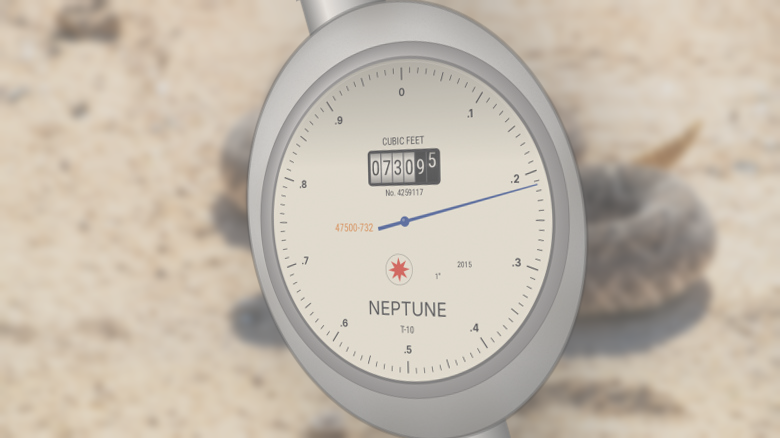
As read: 73095.21ft³
